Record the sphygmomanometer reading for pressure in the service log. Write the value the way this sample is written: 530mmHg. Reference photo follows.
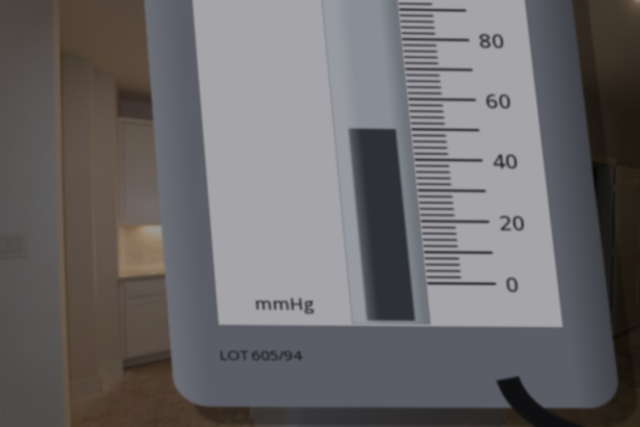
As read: 50mmHg
